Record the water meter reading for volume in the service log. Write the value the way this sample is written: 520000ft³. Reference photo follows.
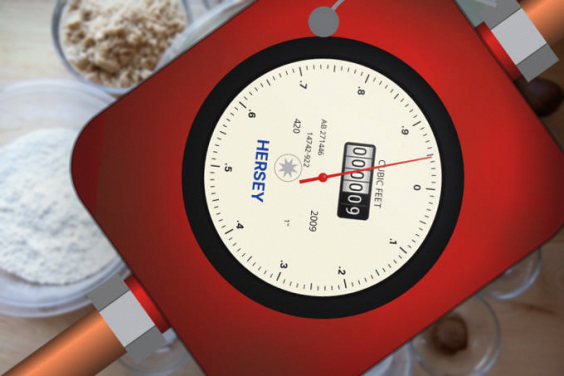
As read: 8.95ft³
